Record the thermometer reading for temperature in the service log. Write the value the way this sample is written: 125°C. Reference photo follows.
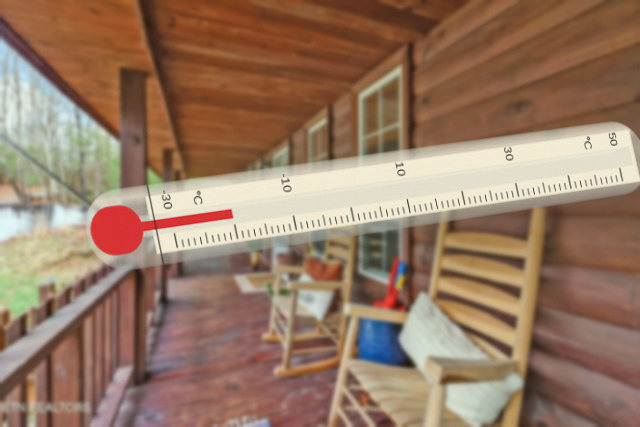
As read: -20°C
